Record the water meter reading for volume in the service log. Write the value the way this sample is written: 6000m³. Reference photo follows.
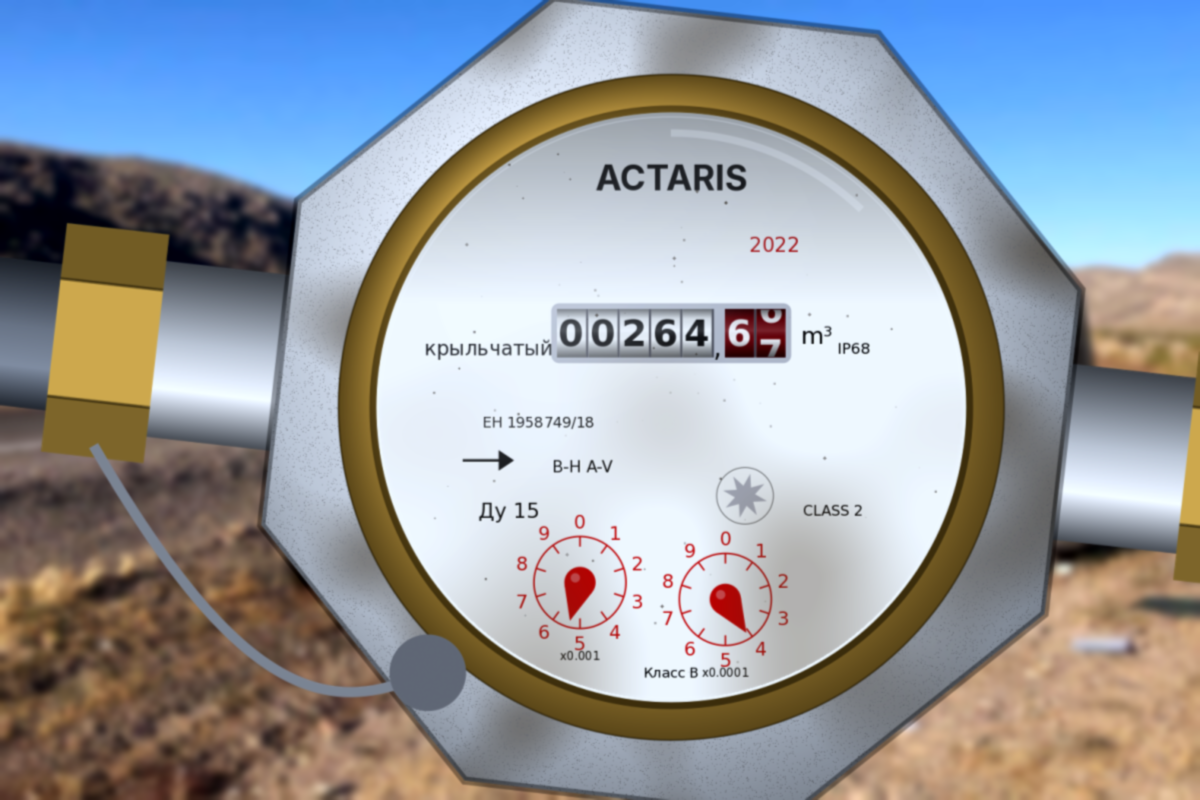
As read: 264.6654m³
